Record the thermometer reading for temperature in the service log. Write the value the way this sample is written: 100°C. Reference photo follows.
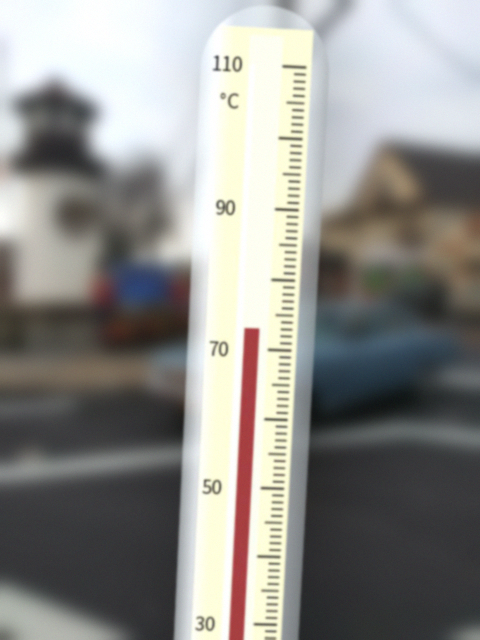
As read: 73°C
